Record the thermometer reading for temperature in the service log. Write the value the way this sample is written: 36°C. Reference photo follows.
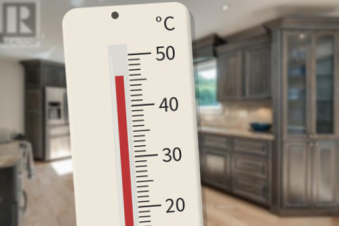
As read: 46°C
